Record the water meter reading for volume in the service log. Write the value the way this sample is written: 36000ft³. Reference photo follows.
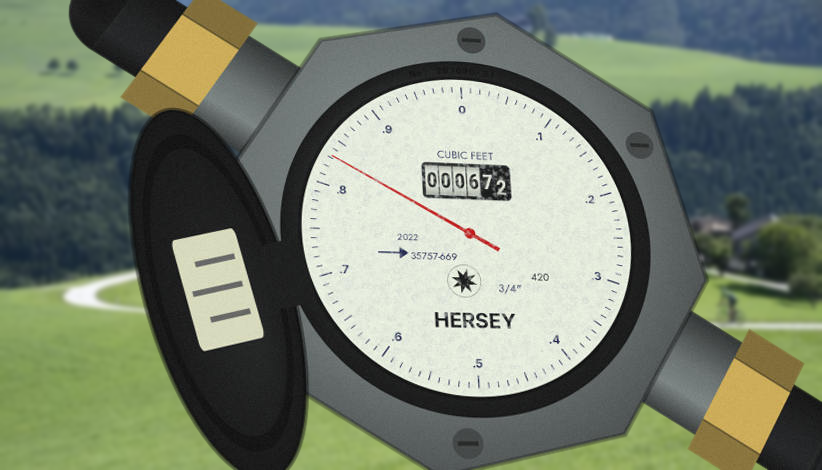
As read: 671.83ft³
